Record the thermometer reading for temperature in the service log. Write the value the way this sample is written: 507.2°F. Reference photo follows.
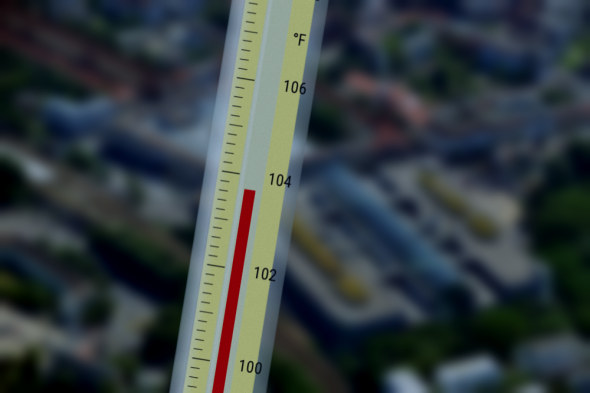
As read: 103.7°F
